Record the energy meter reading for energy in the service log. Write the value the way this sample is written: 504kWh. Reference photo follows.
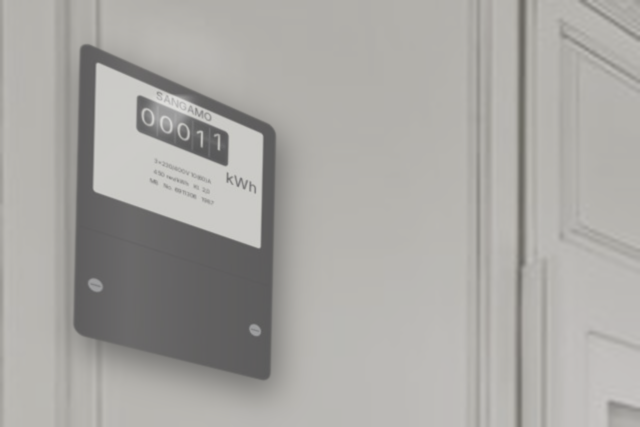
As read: 11kWh
